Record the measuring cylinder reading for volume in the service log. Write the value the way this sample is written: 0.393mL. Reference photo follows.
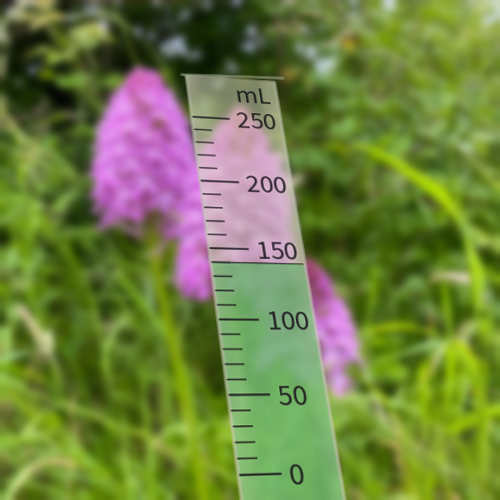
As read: 140mL
